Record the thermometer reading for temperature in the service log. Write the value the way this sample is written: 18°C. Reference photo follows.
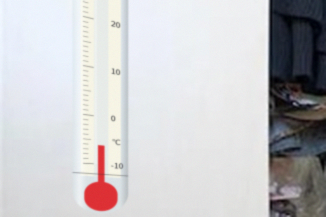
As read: -6°C
